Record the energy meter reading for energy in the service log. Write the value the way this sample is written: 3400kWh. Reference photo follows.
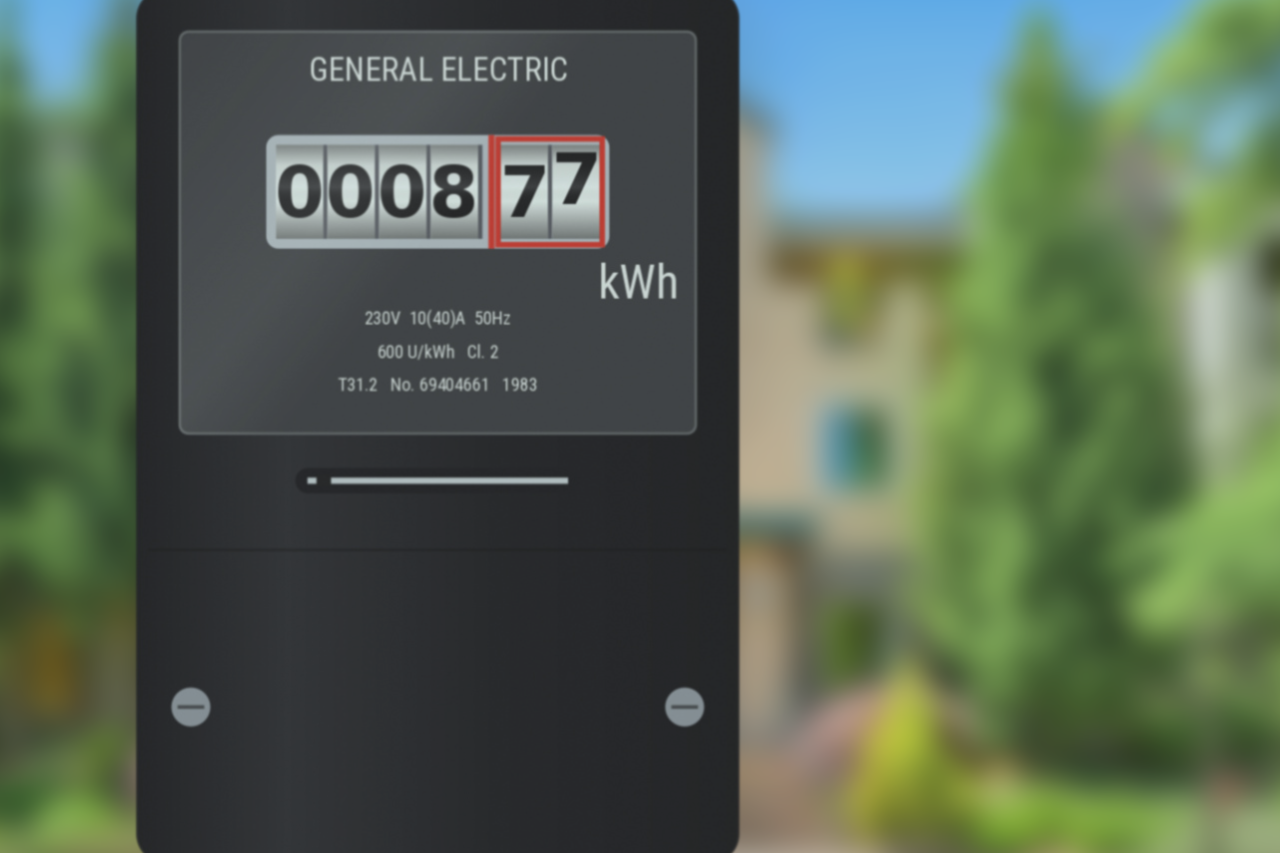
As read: 8.77kWh
